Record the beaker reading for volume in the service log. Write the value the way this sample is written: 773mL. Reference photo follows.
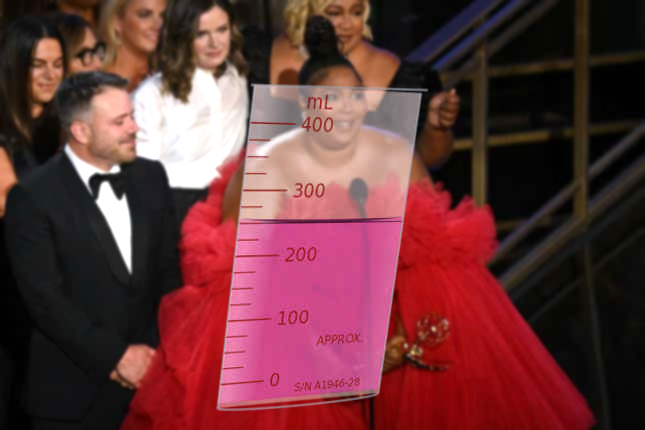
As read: 250mL
